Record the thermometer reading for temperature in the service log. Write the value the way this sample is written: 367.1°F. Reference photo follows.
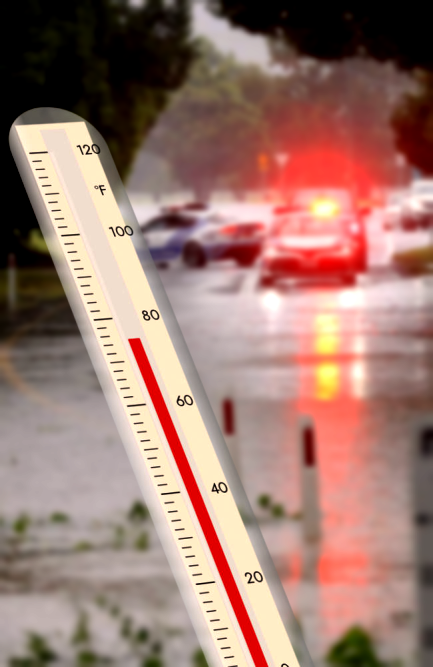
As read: 75°F
